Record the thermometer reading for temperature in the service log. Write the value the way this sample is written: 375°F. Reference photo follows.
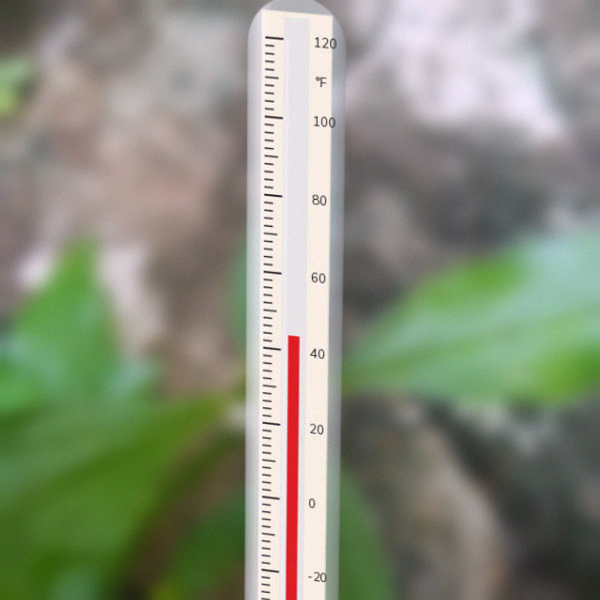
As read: 44°F
